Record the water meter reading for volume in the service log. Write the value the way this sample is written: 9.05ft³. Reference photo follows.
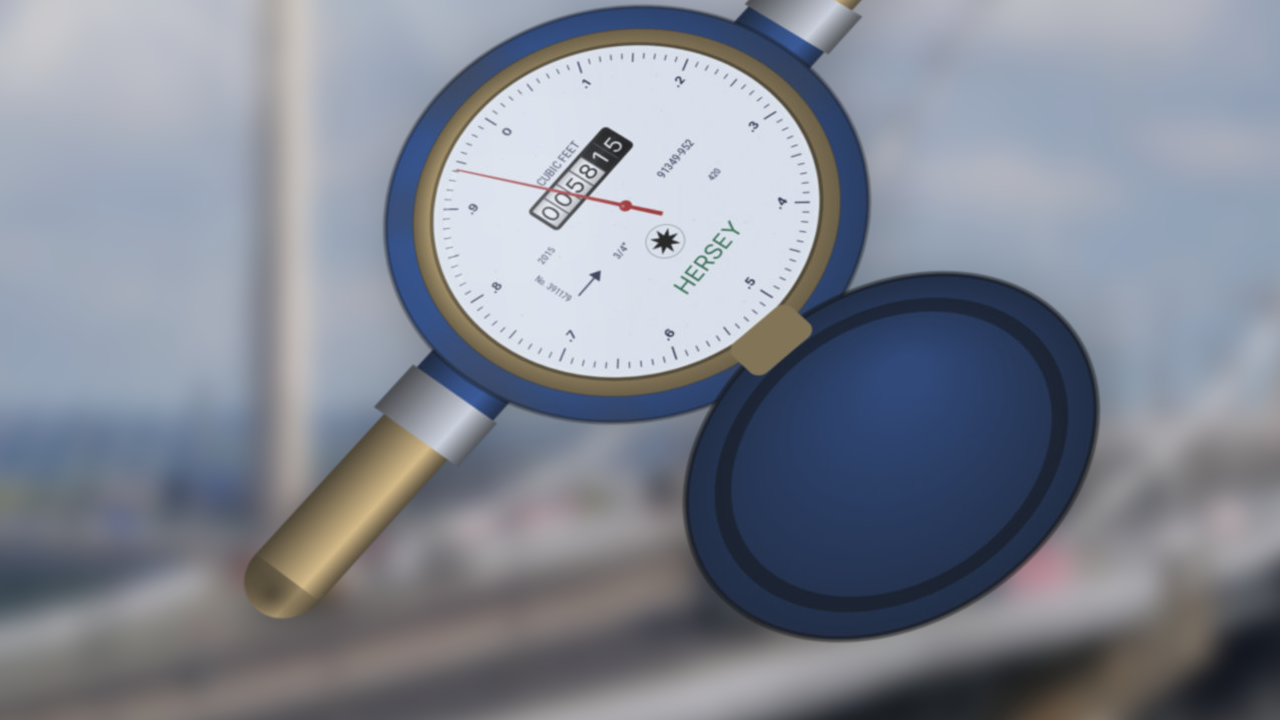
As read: 5814.94ft³
